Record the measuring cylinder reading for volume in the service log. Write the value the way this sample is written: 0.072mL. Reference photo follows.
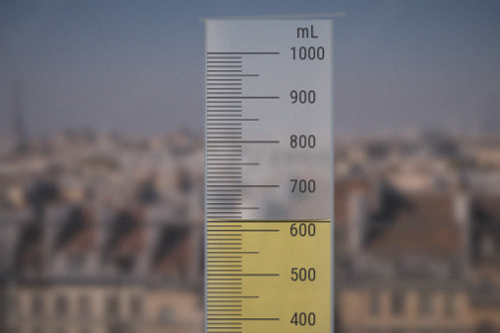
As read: 620mL
